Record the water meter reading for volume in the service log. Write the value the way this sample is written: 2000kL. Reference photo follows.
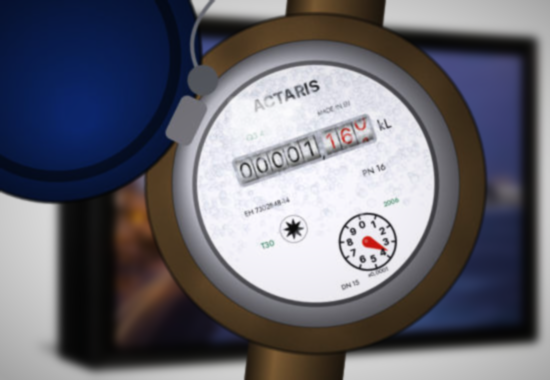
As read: 1.1603kL
